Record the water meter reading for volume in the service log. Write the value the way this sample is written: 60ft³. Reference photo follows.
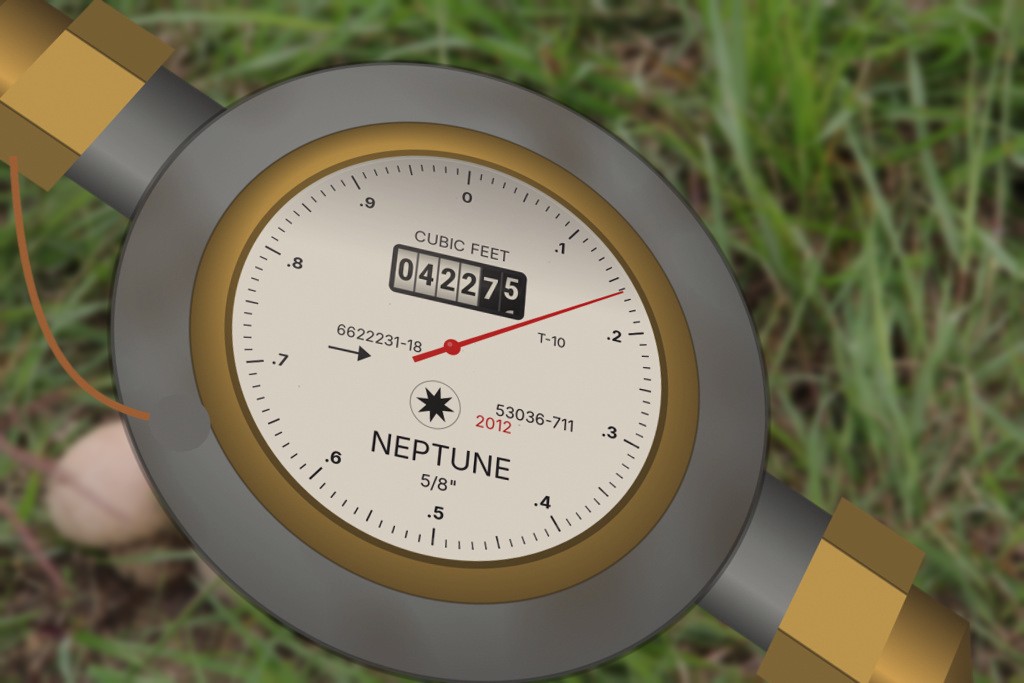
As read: 42275.16ft³
